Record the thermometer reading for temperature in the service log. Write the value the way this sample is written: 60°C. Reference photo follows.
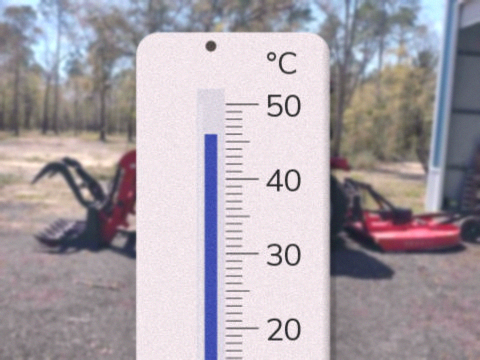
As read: 46°C
